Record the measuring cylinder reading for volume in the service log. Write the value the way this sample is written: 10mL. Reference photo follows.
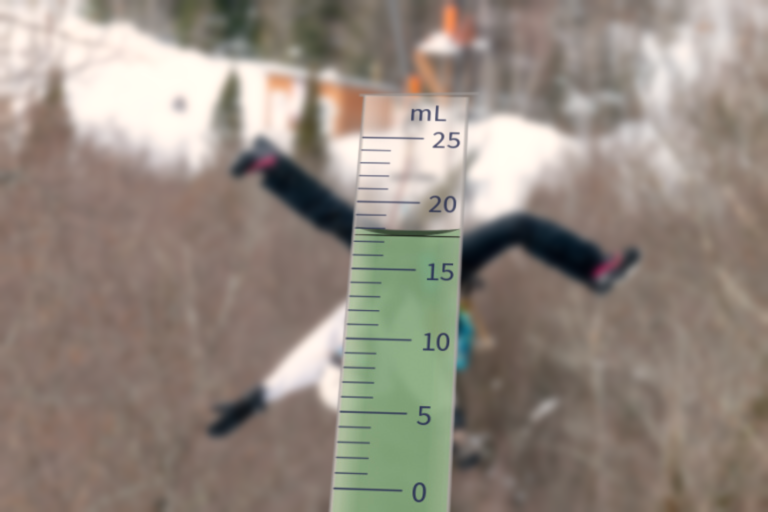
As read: 17.5mL
